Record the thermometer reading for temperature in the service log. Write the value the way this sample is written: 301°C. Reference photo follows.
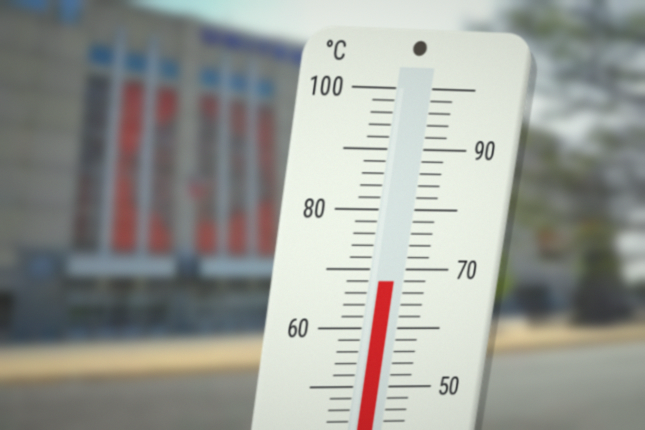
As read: 68°C
